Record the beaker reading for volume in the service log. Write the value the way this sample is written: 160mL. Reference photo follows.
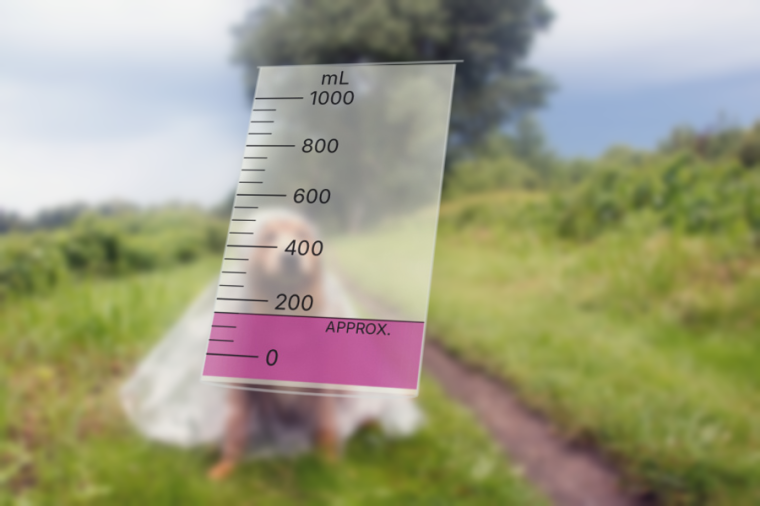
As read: 150mL
